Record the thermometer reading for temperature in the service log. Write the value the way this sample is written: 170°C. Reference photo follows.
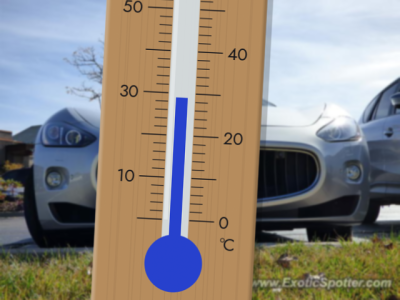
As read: 29°C
